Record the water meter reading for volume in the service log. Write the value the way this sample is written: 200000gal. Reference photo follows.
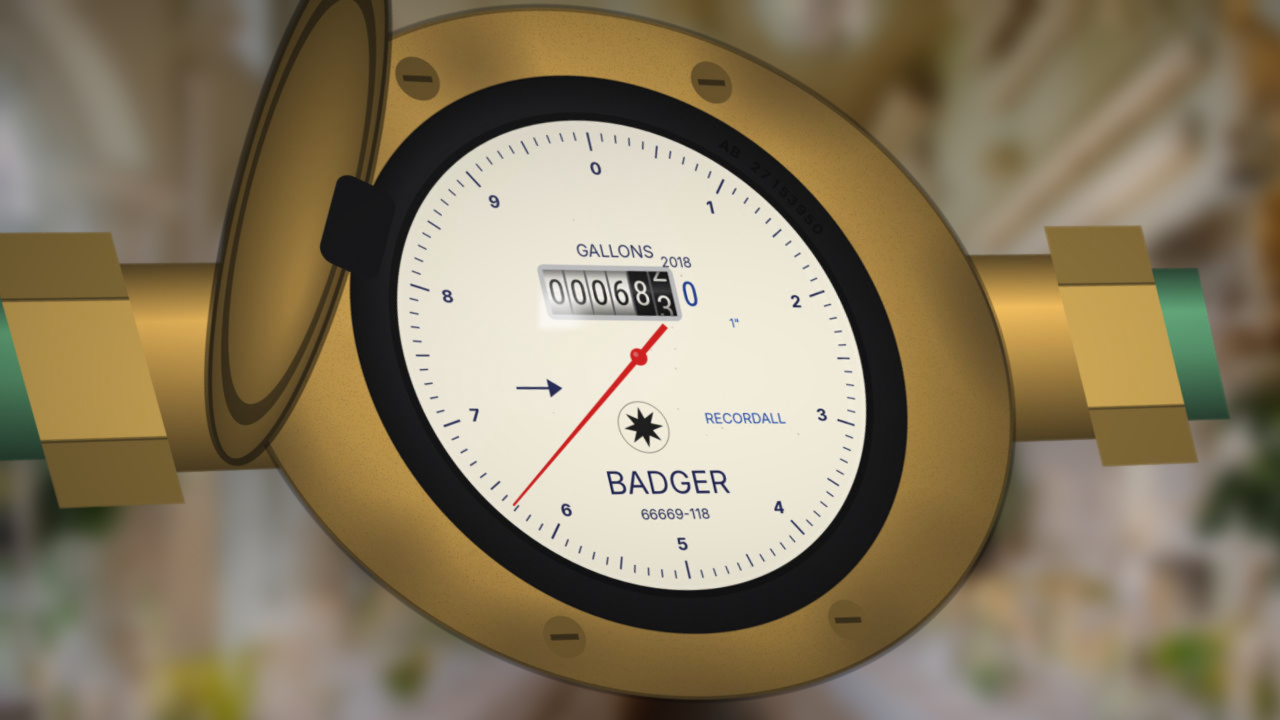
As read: 6826.3gal
